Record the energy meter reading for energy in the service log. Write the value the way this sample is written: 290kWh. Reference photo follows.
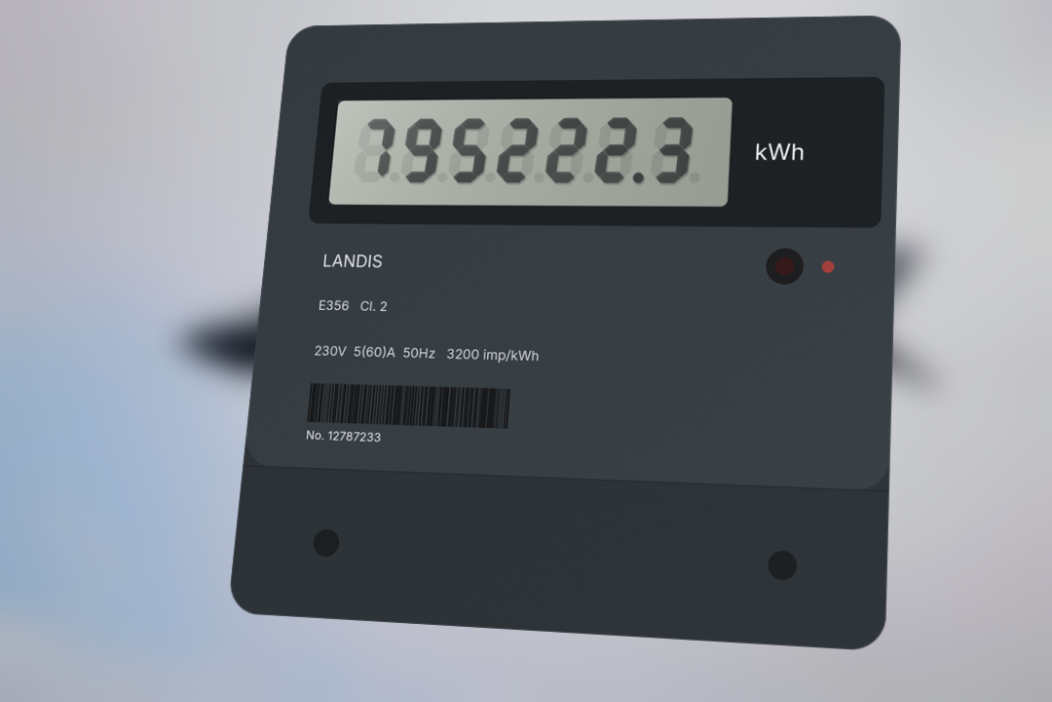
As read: 795222.3kWh
